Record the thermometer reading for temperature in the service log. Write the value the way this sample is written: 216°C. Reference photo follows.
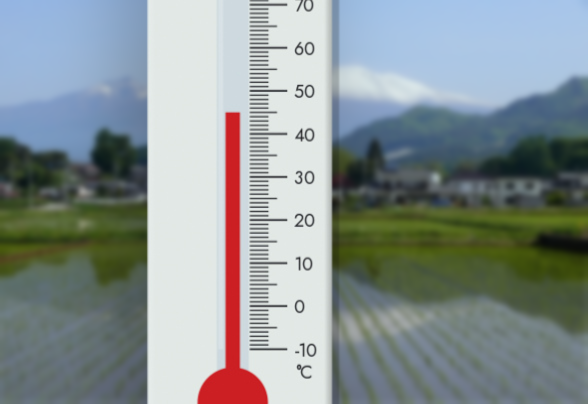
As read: 45°C
